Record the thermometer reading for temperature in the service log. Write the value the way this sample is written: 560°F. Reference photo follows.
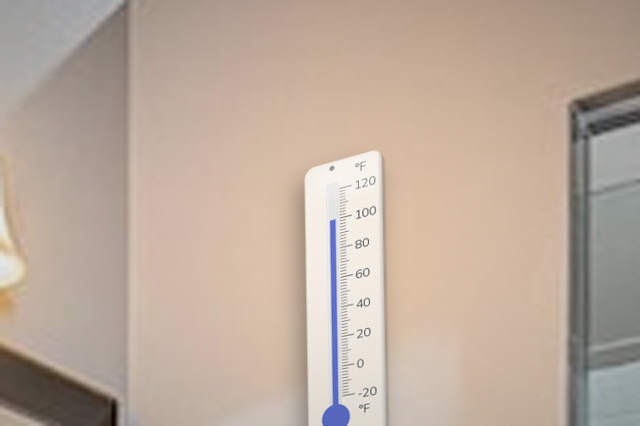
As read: 100°F
